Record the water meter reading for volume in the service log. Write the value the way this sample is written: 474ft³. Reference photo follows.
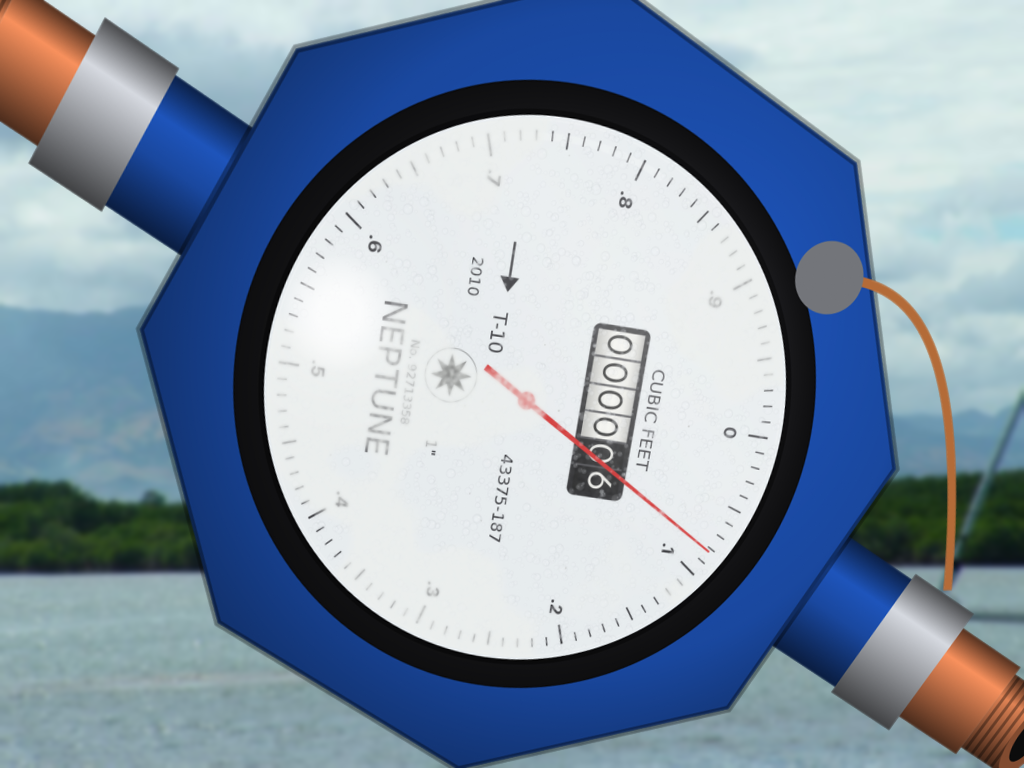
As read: 6.08ft³
